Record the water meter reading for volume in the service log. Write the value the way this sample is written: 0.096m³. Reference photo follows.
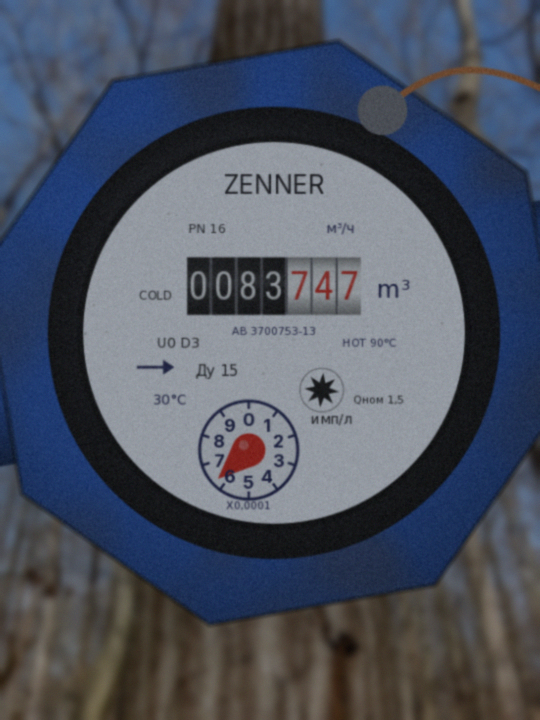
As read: 83.7476m³
